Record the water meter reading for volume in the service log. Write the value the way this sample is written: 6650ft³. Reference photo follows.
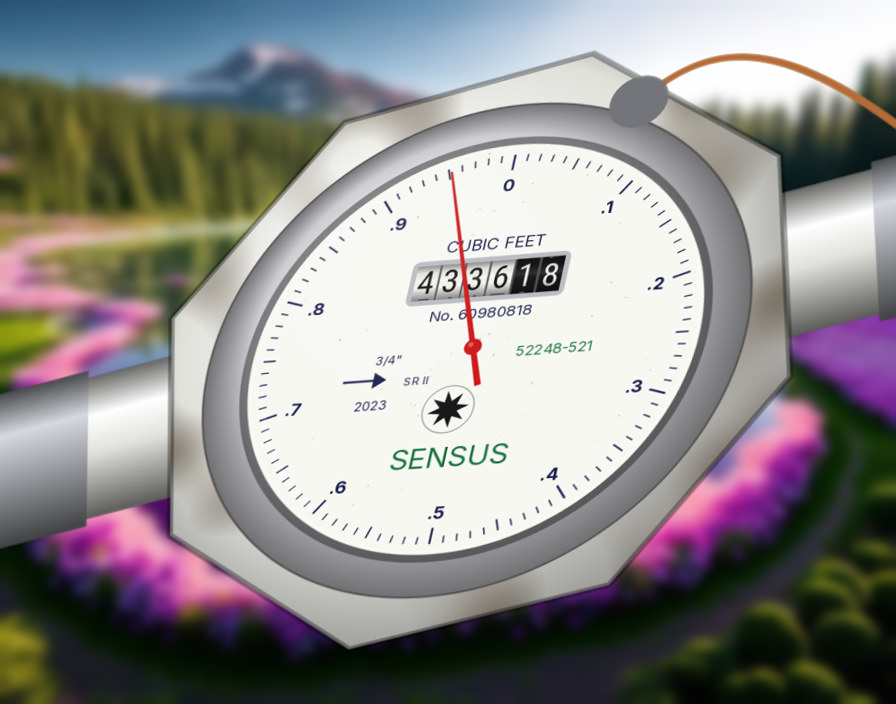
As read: 433617.95ft³
